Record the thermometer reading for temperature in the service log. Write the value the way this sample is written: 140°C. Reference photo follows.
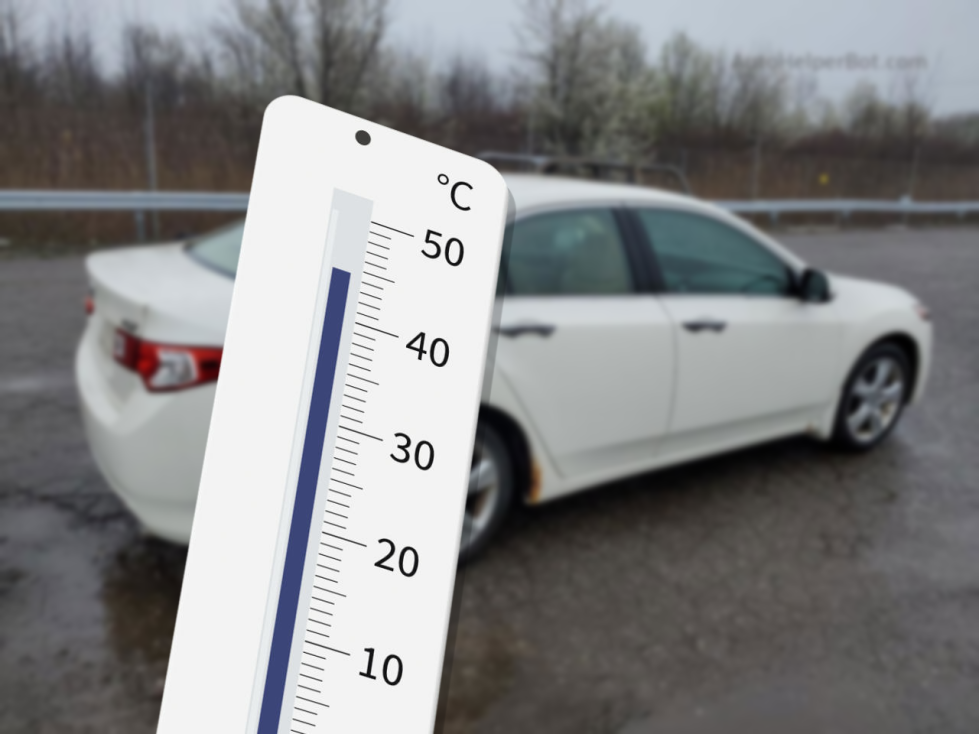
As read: 44.5°C
